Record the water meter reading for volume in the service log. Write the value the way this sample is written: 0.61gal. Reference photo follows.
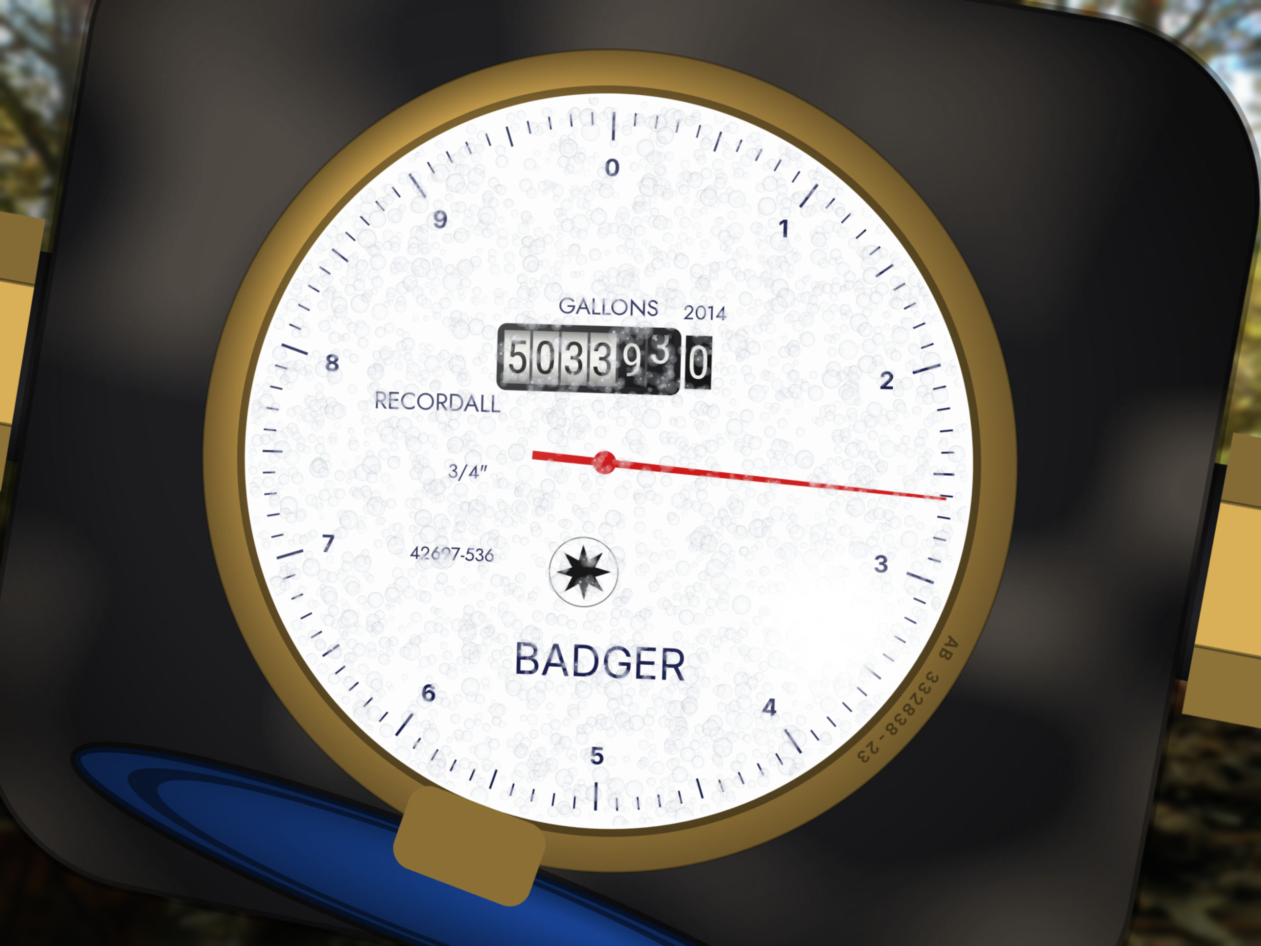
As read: 5033932.6gal
